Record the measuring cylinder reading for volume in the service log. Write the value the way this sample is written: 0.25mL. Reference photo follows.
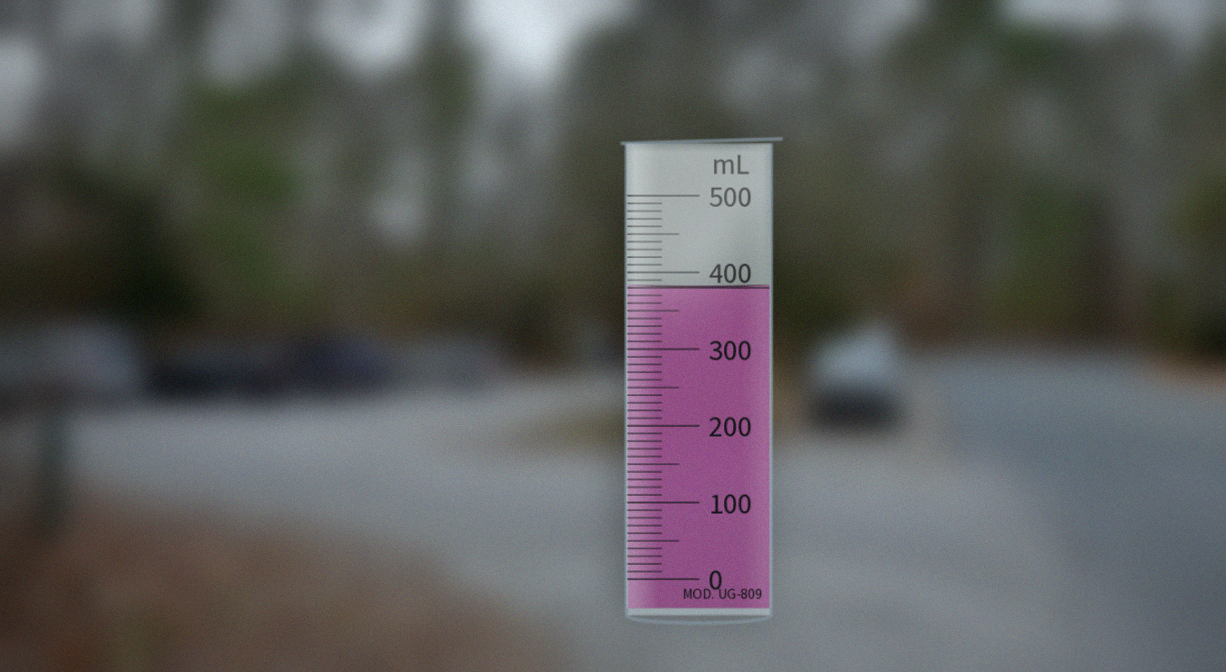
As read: 380mL
